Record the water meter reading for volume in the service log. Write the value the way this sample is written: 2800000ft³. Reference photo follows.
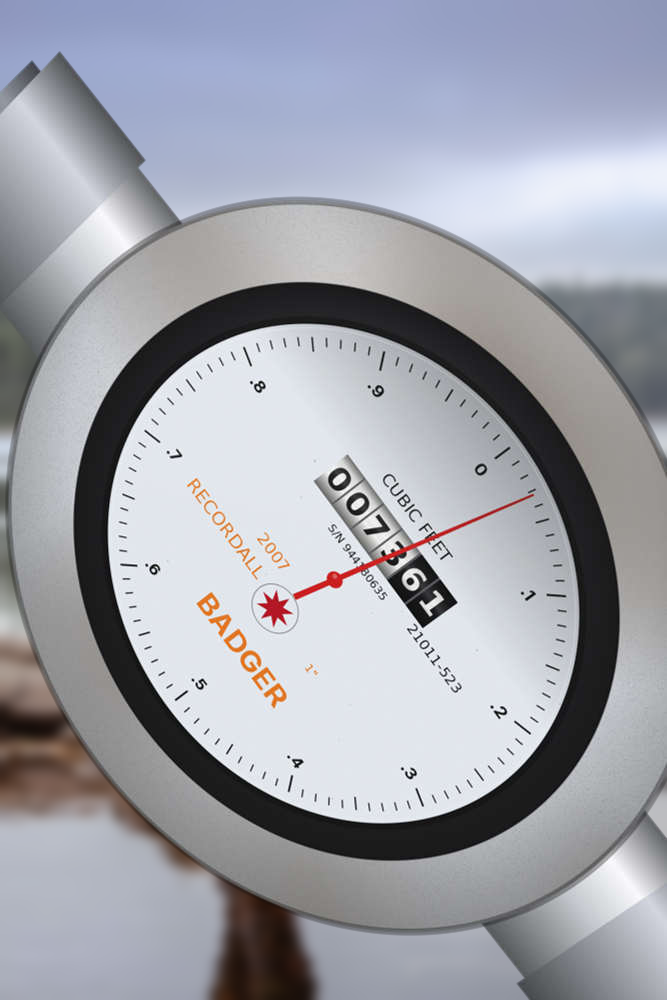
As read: 7361.03ft³
